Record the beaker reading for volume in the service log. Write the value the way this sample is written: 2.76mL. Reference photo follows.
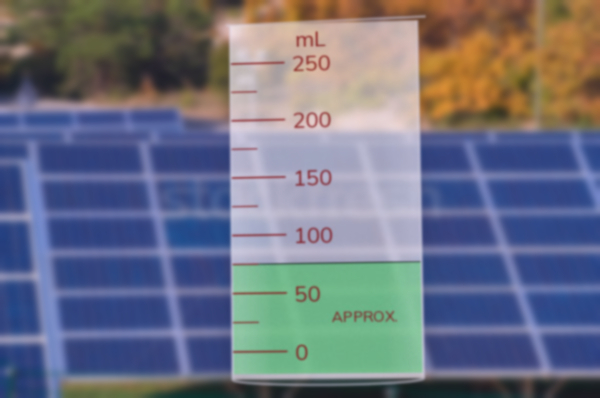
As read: 75mL
